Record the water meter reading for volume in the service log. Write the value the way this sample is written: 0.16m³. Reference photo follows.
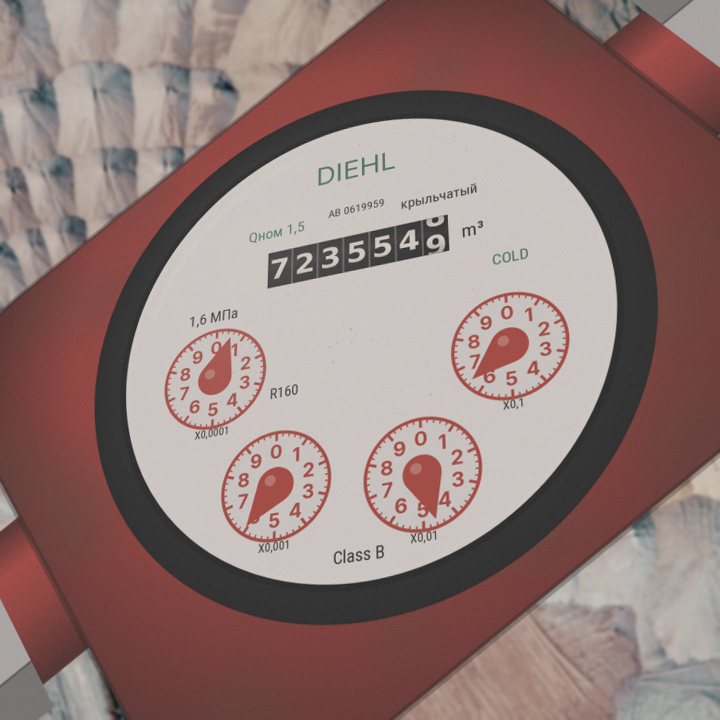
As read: 7235548.6460m³
